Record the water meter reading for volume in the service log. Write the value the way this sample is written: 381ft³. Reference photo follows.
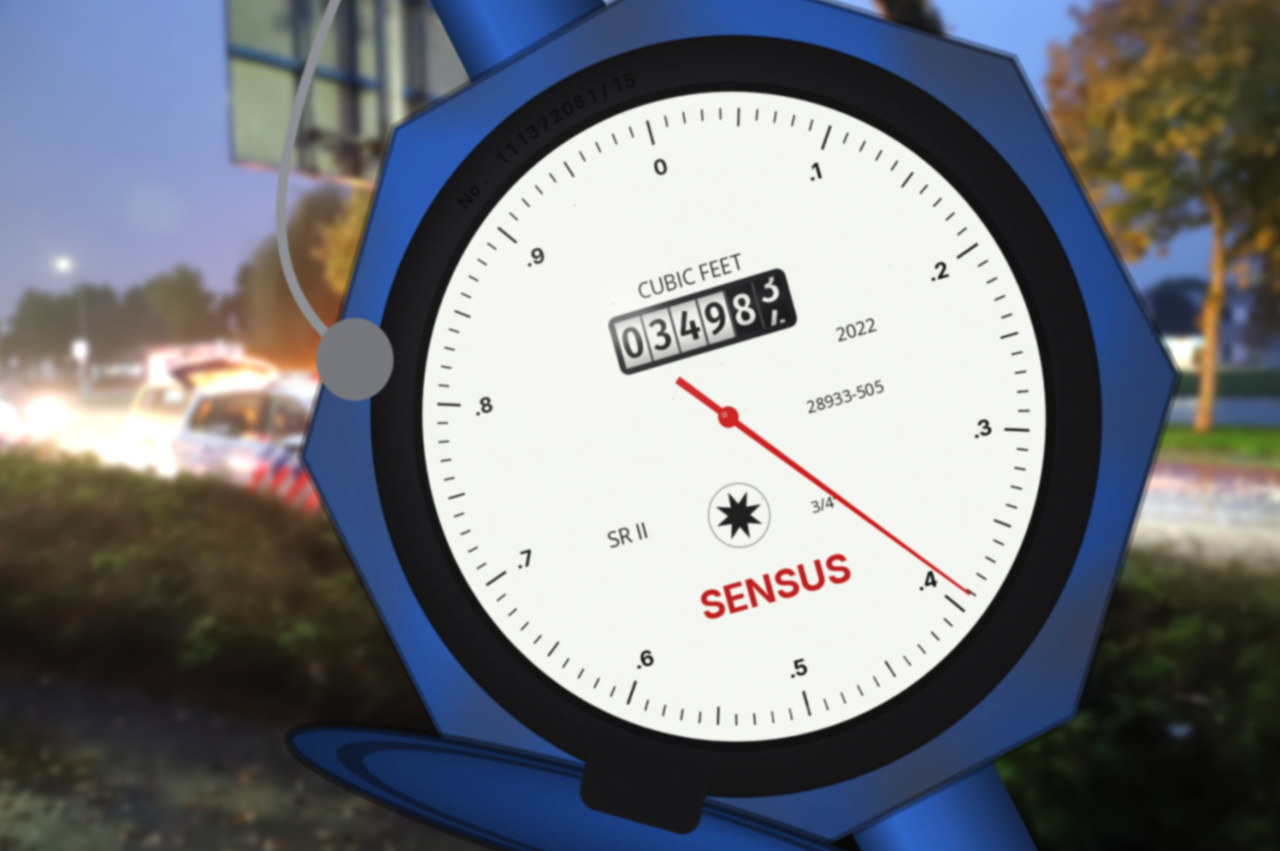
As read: 34983.39ft³
